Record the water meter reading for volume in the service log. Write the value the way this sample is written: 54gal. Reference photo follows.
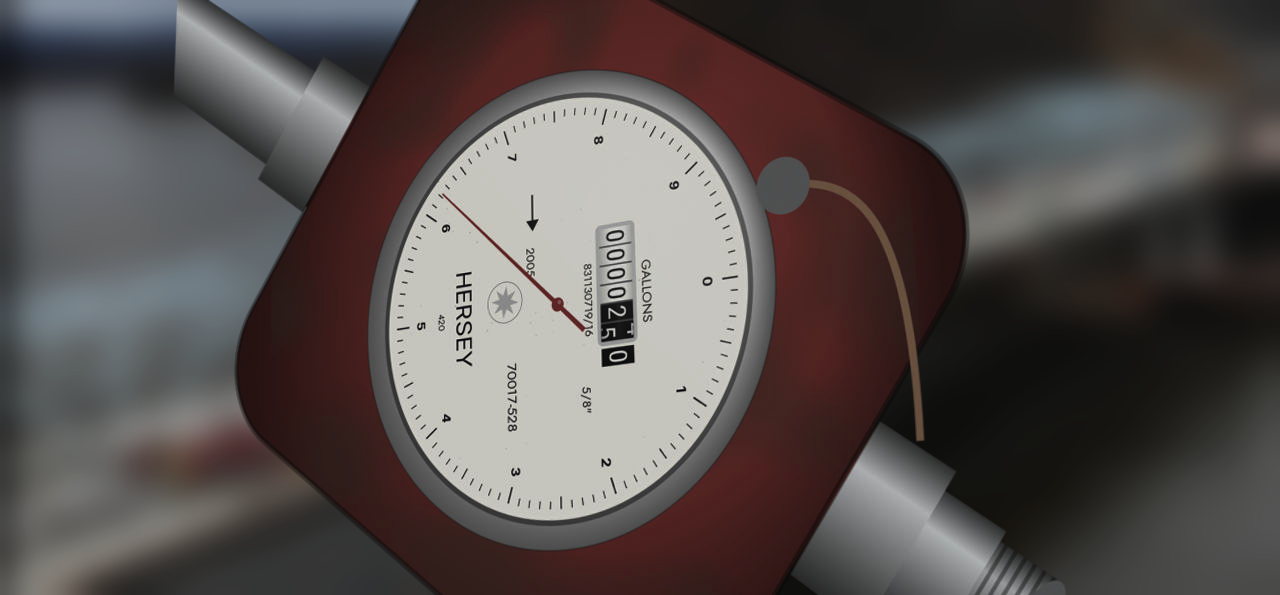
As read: 246.2gal
